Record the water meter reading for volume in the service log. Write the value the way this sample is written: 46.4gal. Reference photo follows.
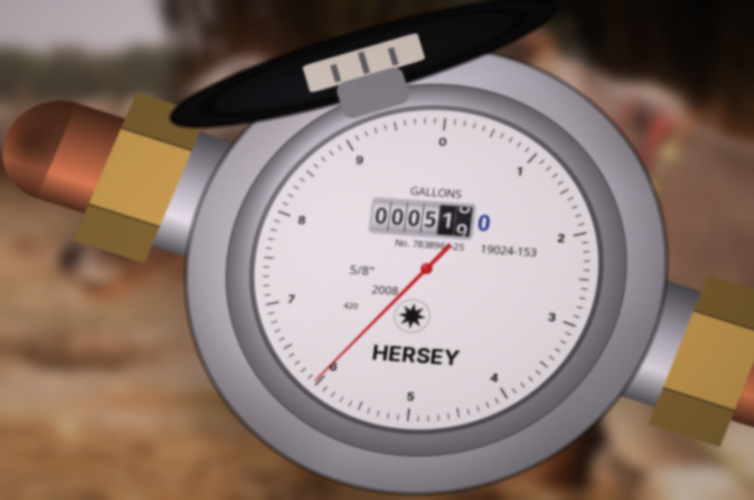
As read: 5186.0gal
